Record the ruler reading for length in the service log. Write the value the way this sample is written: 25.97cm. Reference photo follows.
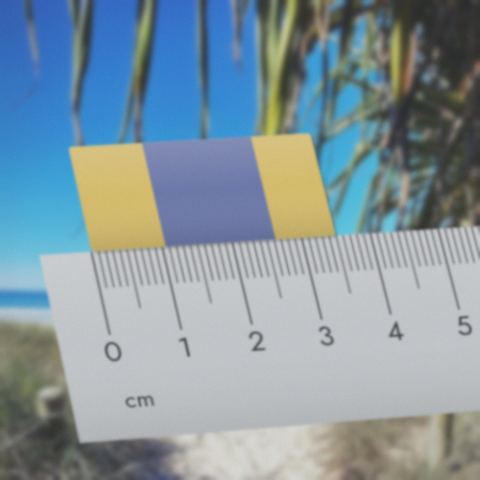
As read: 3.5cm
